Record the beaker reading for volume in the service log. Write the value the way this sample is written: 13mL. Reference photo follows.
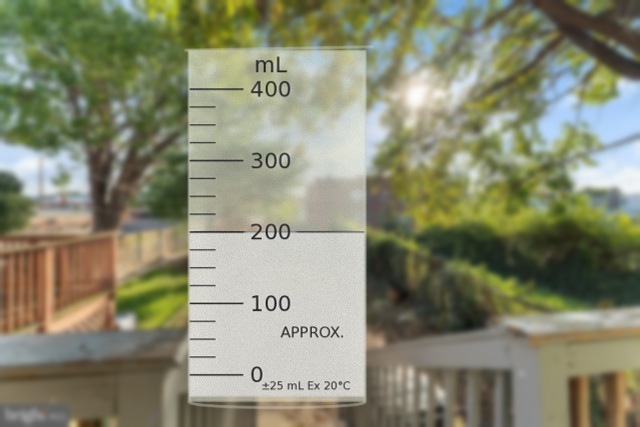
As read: 200mL
